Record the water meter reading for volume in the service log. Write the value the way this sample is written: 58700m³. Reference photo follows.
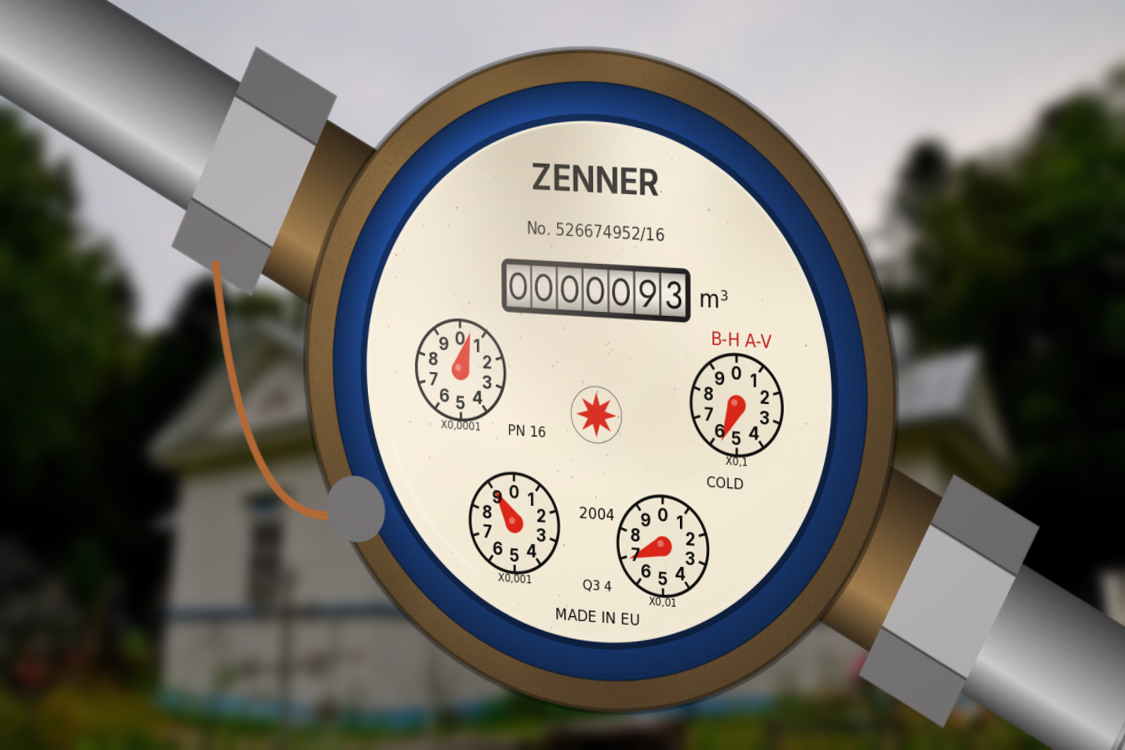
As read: 93.5690m³
